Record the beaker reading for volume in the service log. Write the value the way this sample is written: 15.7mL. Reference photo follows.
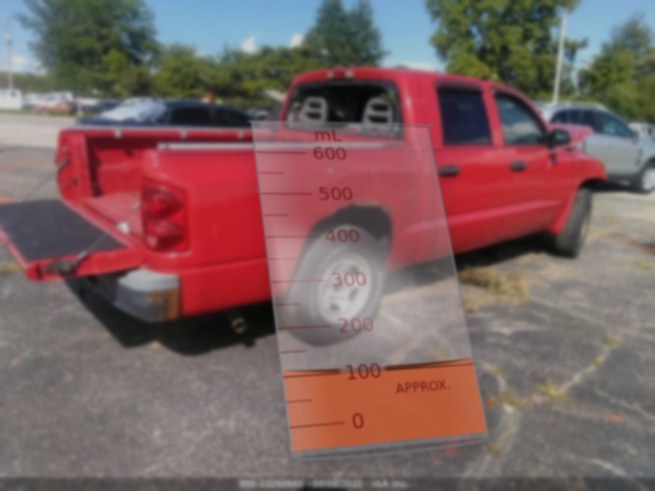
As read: 100mL
